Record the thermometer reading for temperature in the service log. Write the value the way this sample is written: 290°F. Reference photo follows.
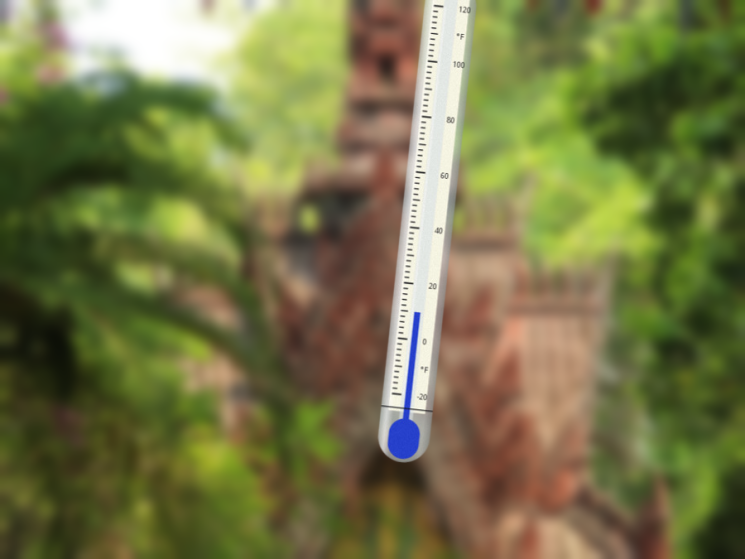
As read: 10°F
